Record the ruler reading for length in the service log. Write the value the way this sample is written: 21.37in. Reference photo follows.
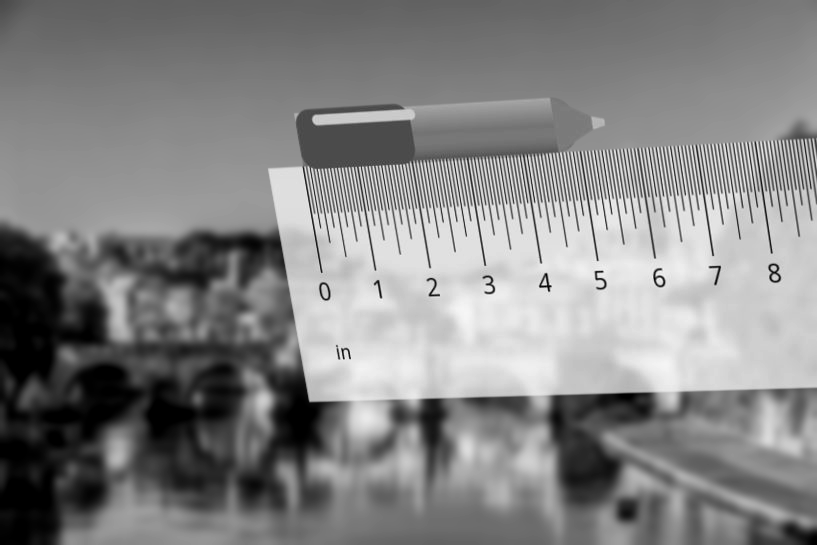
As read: 5.5in
